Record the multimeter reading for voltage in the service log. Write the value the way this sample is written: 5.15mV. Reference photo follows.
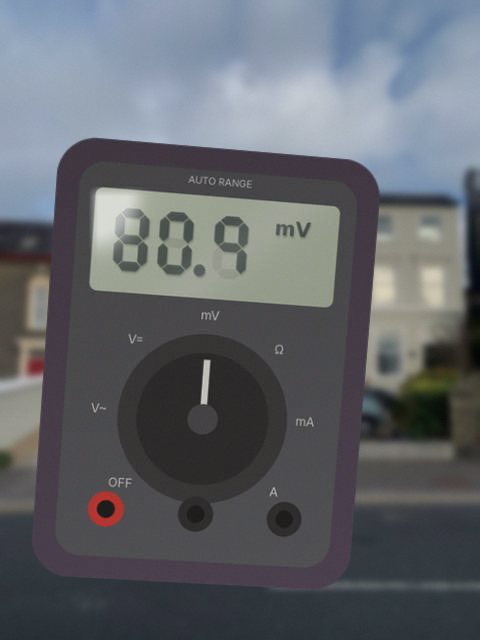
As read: 80.9mV
